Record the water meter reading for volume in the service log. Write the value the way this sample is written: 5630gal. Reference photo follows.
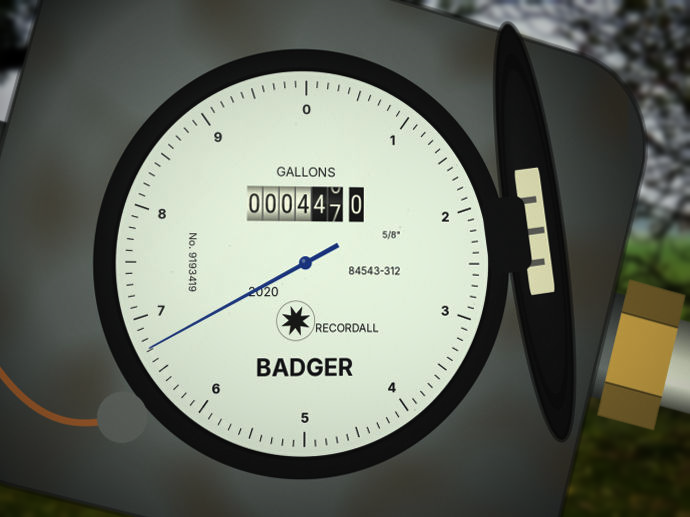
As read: 4466.7gal
